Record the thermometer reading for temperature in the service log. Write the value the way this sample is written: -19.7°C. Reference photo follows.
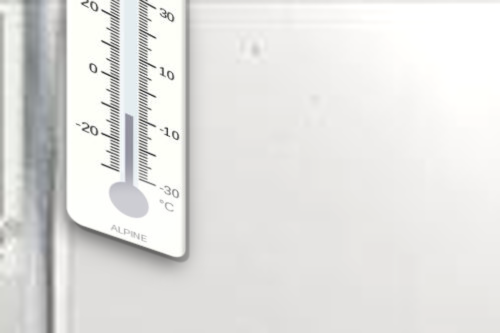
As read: -10°C
